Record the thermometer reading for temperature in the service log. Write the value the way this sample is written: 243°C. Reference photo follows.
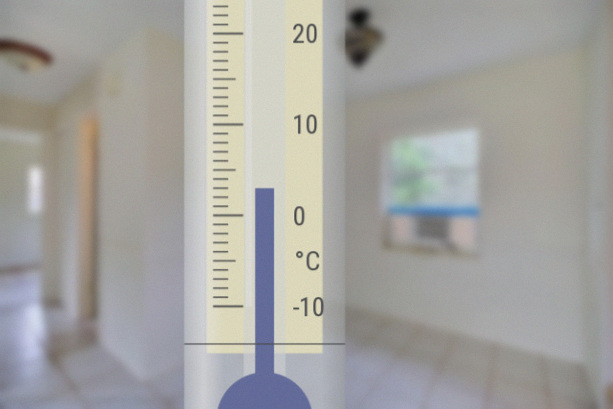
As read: 3°C
